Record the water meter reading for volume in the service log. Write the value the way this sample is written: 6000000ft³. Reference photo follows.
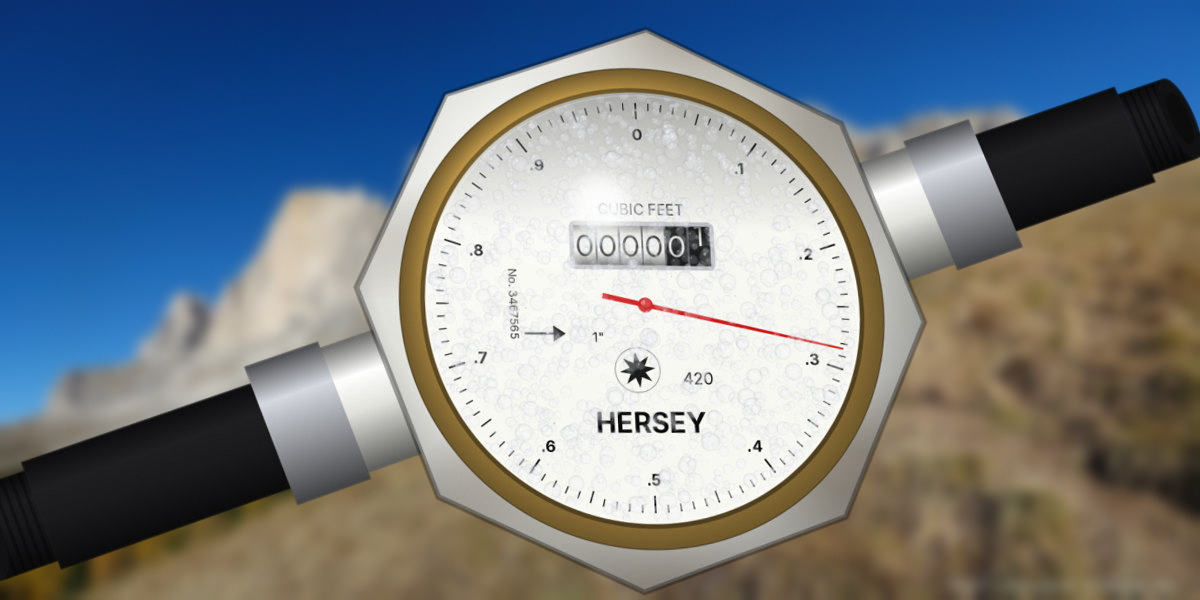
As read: 1.28ft³
